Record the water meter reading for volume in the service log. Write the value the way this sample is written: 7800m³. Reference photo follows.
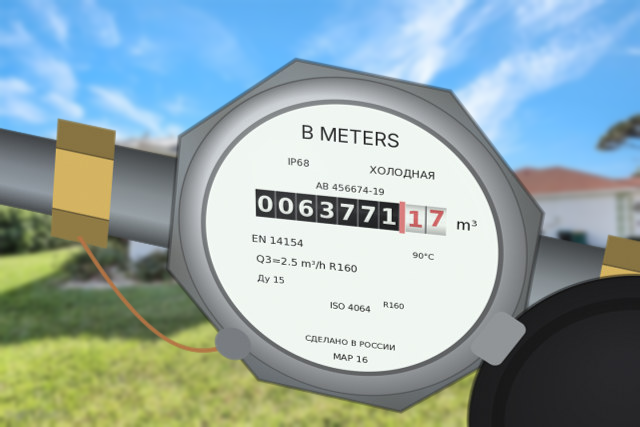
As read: 63771.17m³
